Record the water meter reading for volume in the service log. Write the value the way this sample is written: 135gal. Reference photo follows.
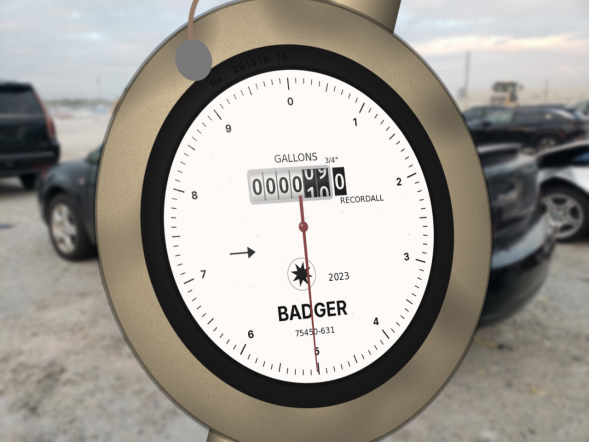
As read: 95.0gal
